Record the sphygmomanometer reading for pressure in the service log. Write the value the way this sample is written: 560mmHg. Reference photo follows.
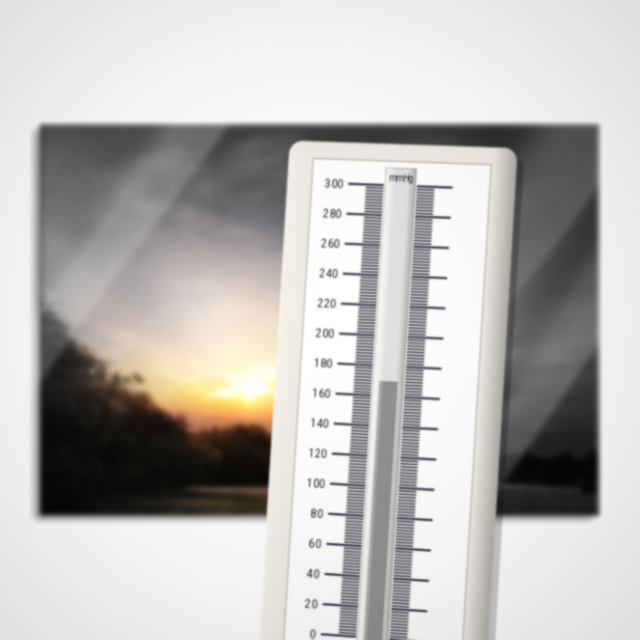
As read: 170mmHg
